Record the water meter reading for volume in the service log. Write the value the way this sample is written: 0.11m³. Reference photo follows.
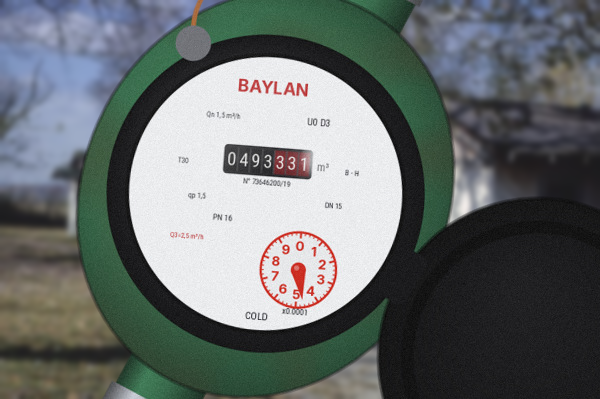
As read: 493.3314m³
